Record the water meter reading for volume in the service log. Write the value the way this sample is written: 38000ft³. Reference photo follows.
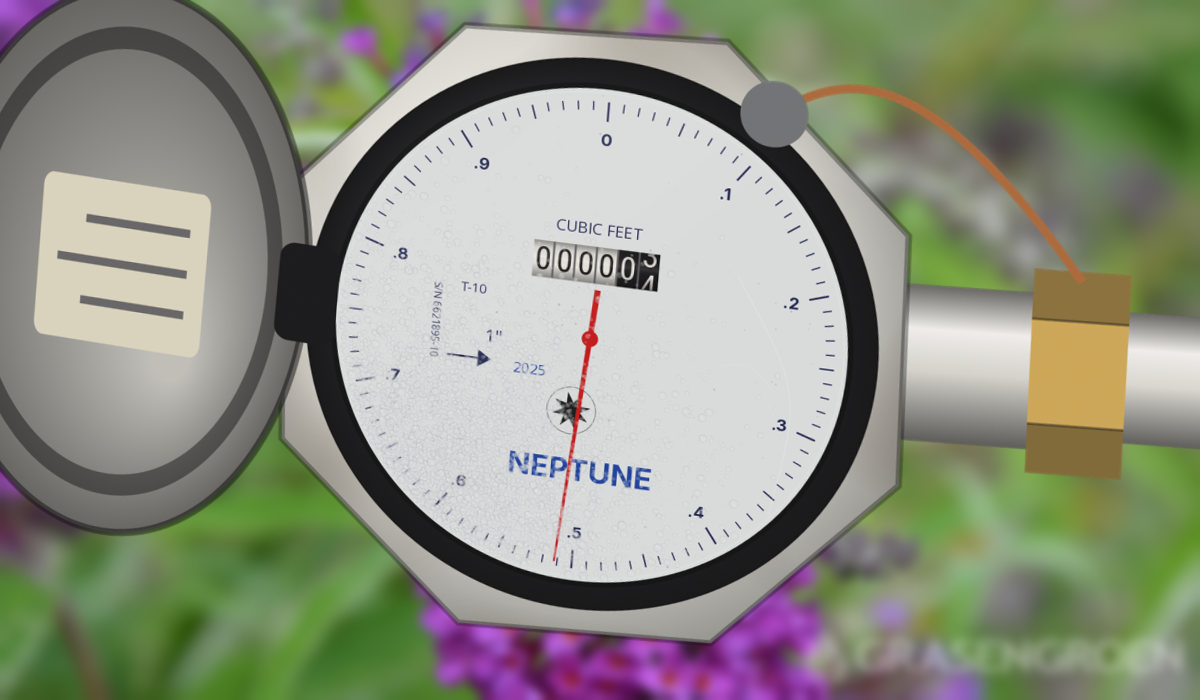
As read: 3.51ft³
